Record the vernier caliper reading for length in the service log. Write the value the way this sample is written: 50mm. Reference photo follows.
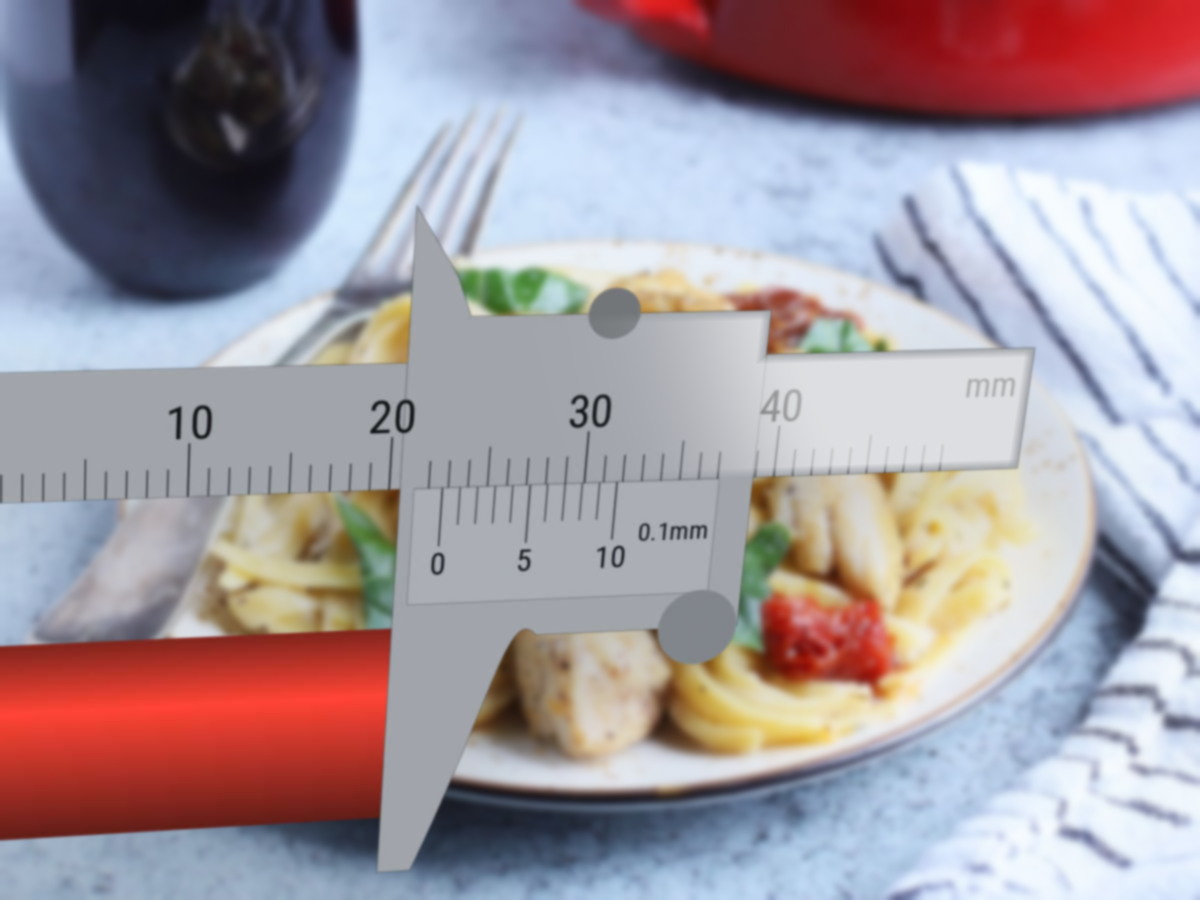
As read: 22.7mm
